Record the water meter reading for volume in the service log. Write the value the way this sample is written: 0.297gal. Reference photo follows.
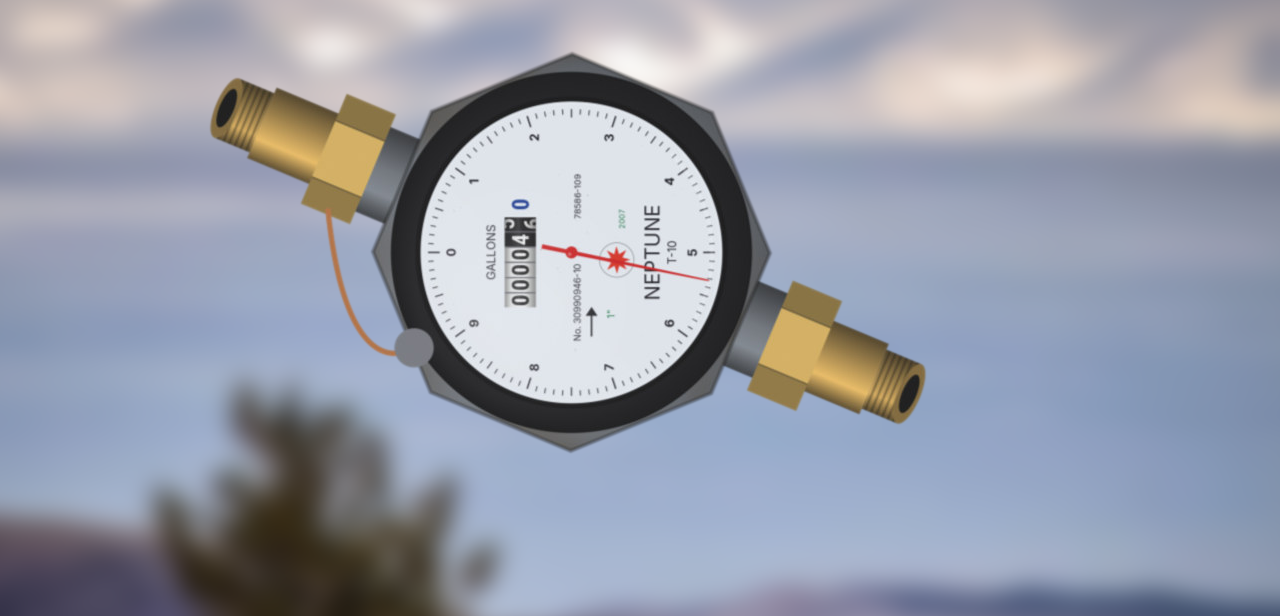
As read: 455.3gal
